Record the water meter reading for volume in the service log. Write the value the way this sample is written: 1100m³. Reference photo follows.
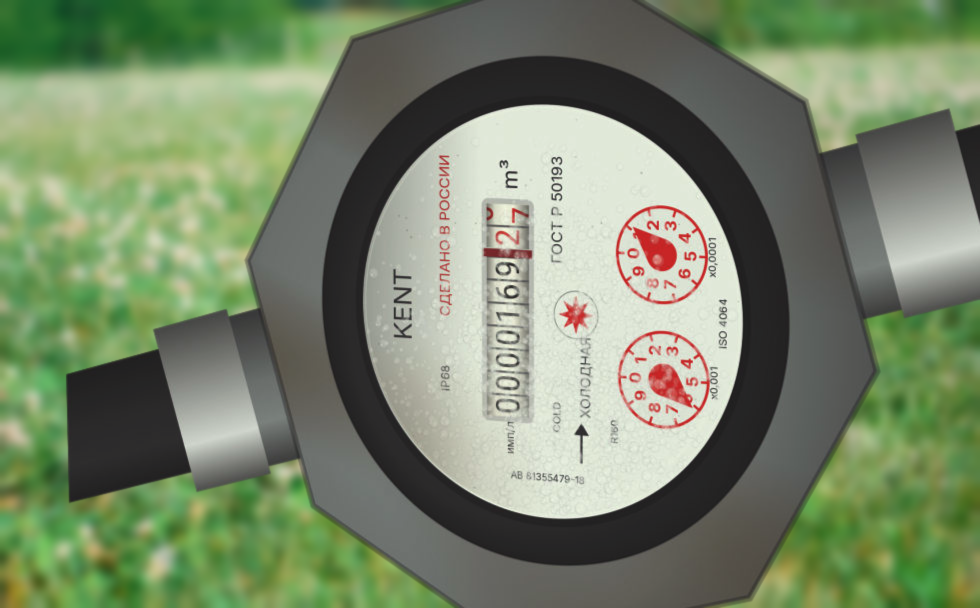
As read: 169.2661m³
